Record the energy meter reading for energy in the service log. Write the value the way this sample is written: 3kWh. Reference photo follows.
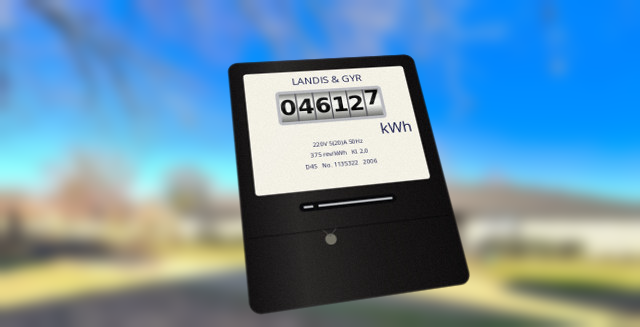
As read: 46127kWh
